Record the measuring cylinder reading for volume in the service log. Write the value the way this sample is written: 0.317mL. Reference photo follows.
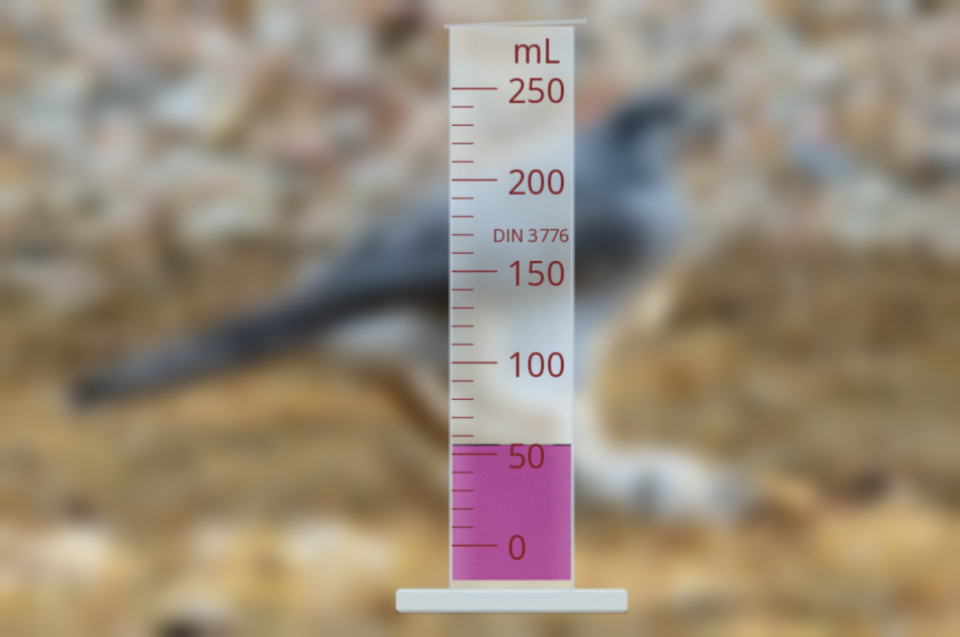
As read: 55mL
